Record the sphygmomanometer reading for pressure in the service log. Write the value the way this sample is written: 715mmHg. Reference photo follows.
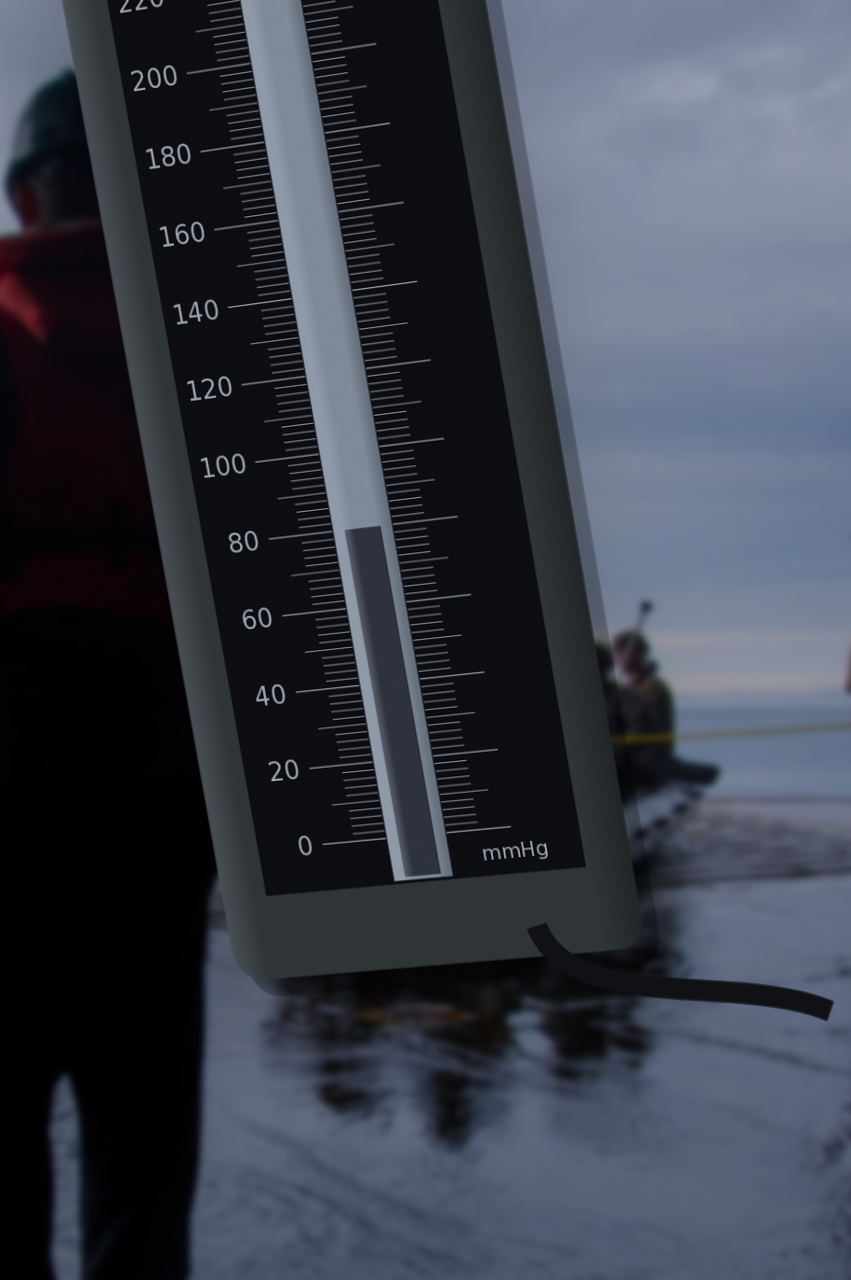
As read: 80mmHg
